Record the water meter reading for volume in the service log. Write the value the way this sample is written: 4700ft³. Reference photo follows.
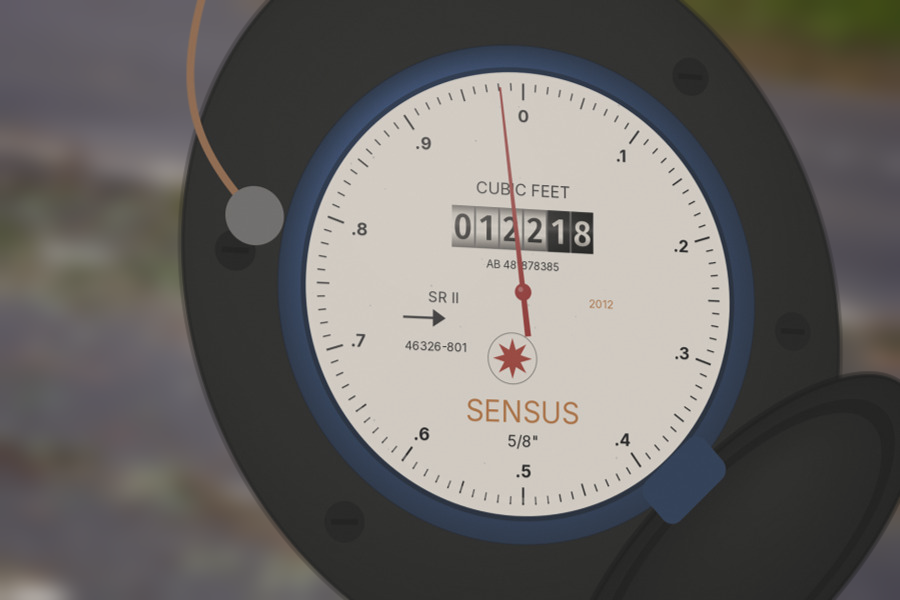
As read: 12217.98ft³
